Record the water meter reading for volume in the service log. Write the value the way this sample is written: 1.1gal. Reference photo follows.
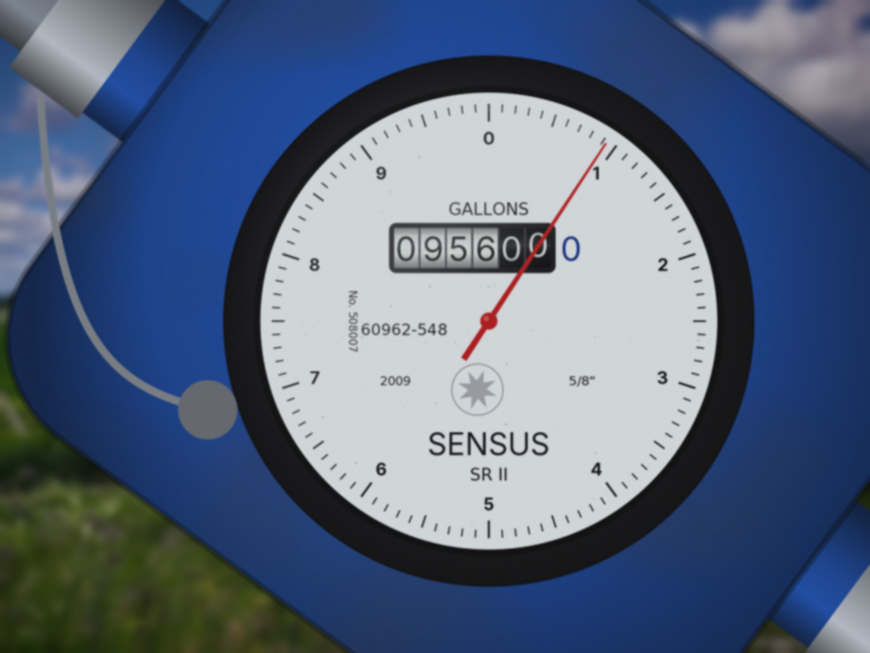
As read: 956000.9gal
